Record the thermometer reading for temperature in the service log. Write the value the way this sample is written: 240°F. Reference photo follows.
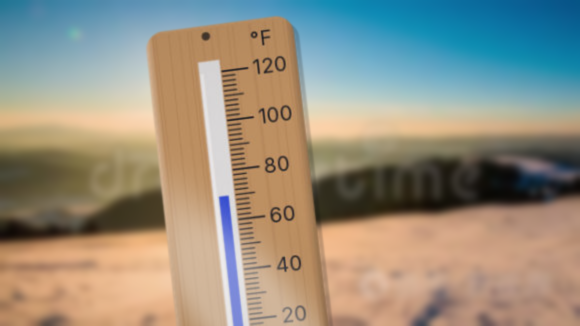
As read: 70°F
